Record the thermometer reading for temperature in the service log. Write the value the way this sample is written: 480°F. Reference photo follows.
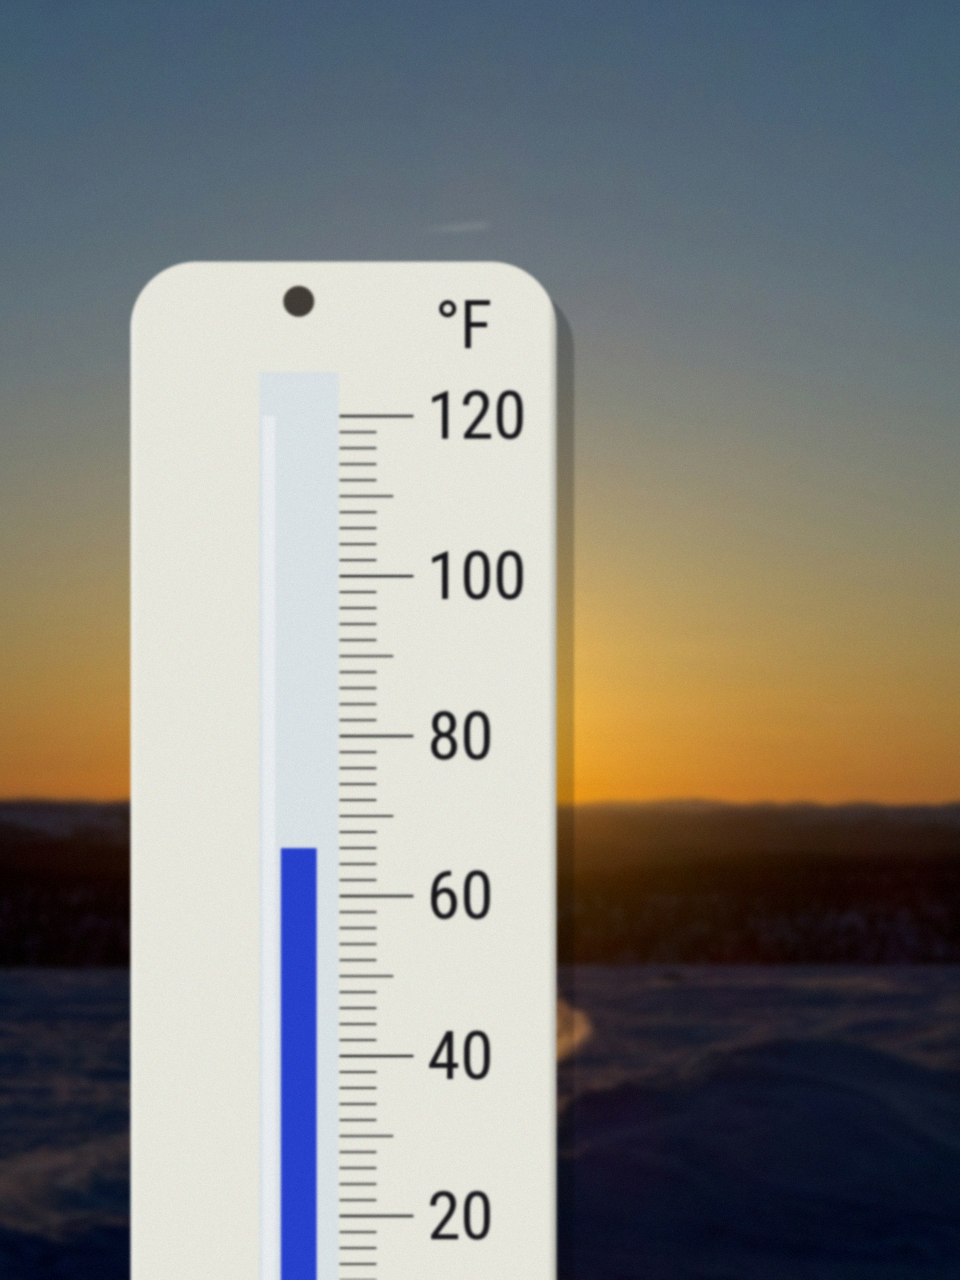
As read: 66°F
